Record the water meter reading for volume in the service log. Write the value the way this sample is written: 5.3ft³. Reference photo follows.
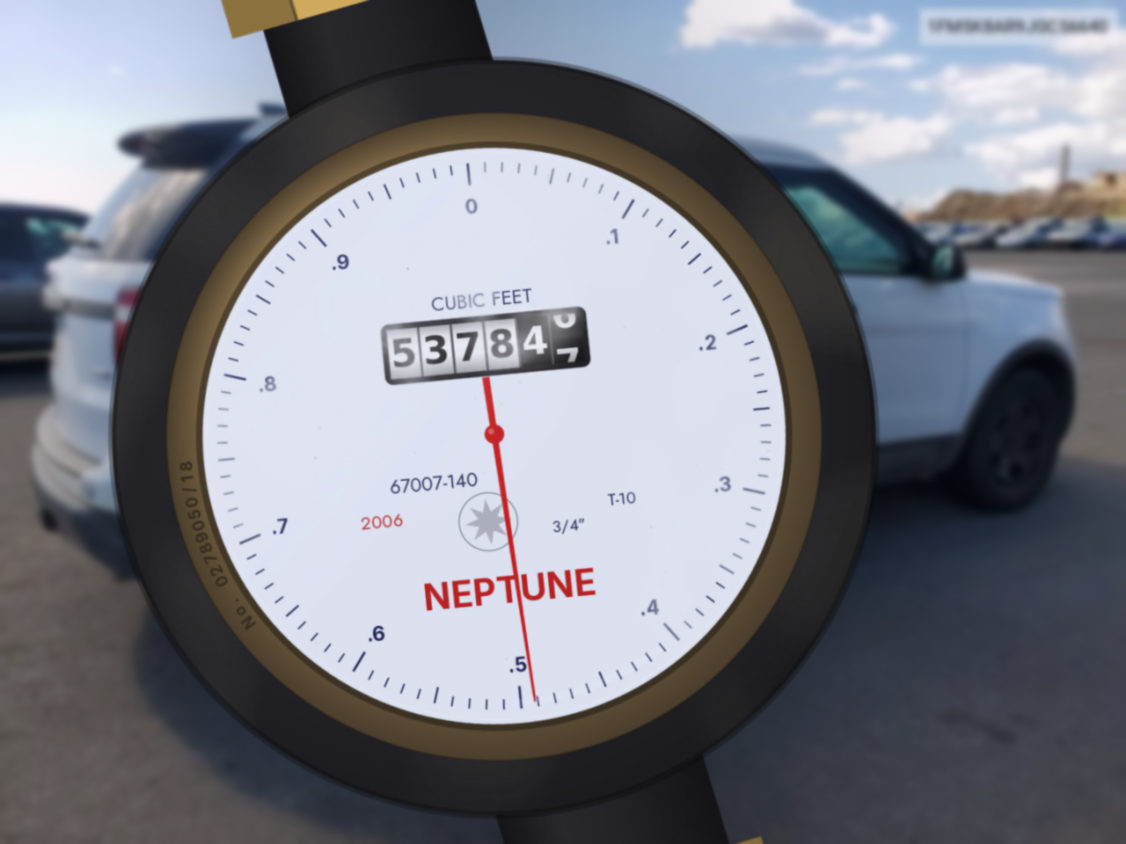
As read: 537846.49ft³
